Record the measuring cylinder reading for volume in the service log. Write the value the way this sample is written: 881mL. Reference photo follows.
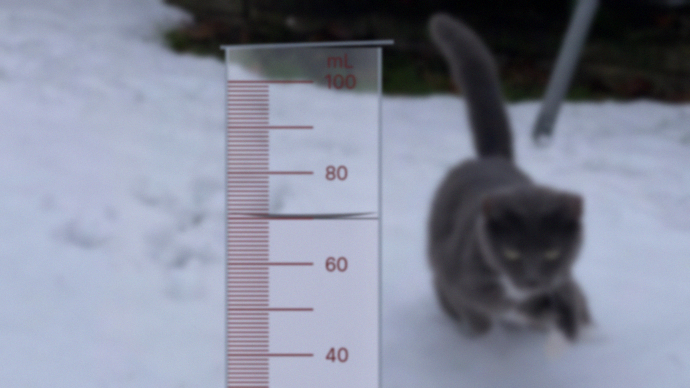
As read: 70mL
